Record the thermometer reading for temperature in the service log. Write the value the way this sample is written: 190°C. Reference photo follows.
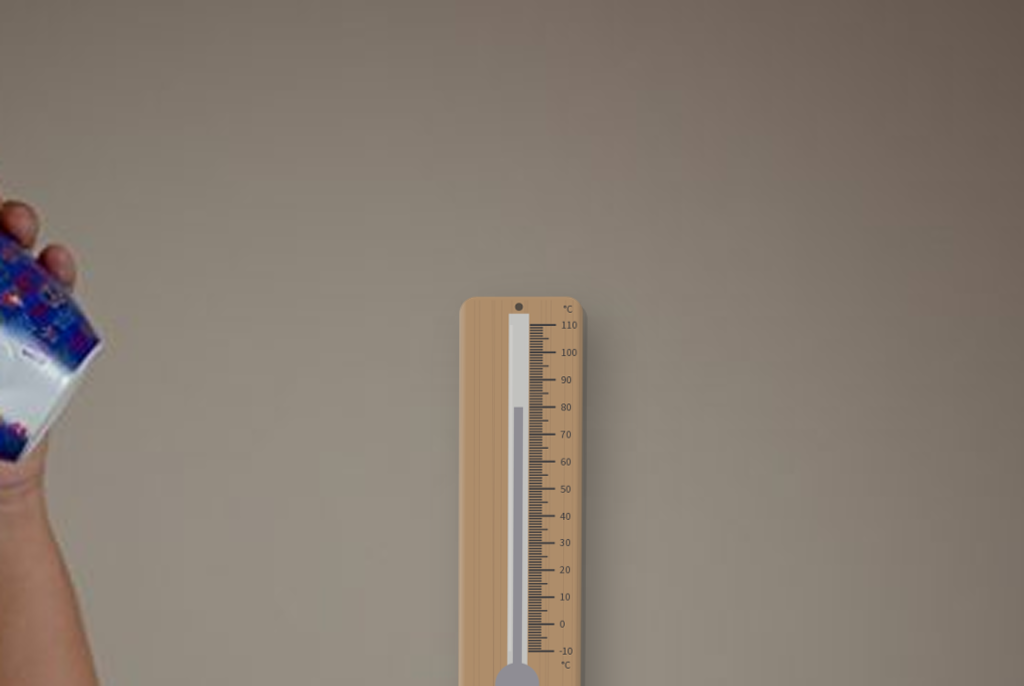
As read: 80°C
